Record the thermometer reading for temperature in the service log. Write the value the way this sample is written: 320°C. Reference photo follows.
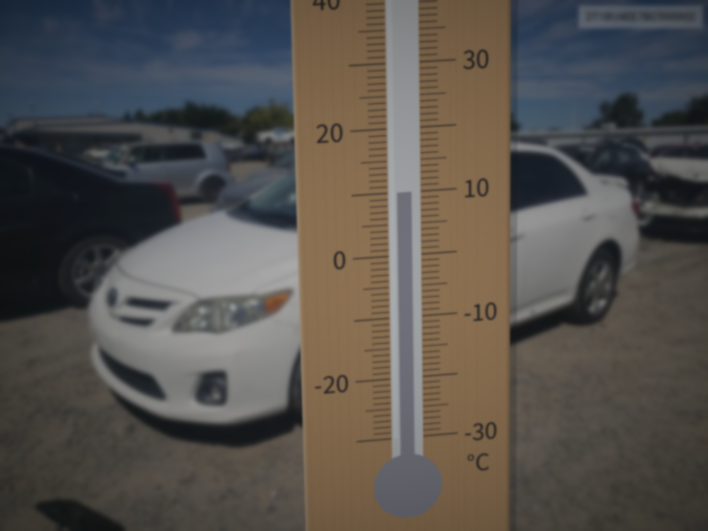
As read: 10°C
